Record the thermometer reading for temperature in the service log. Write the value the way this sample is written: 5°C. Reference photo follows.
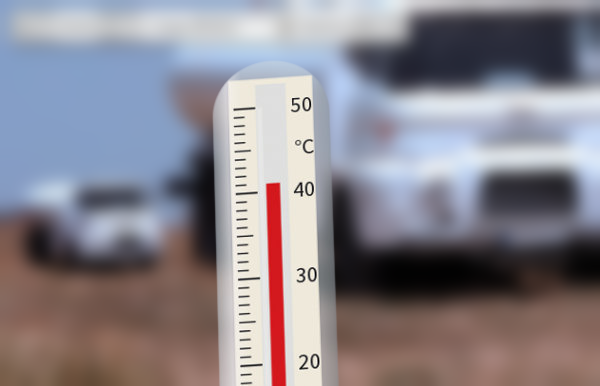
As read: 41°C
